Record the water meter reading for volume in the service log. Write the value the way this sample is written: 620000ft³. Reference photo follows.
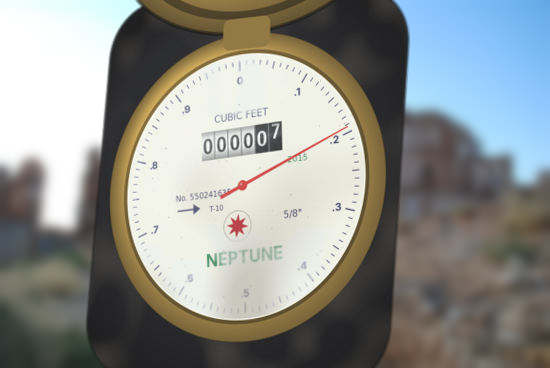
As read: 7.19ft³
